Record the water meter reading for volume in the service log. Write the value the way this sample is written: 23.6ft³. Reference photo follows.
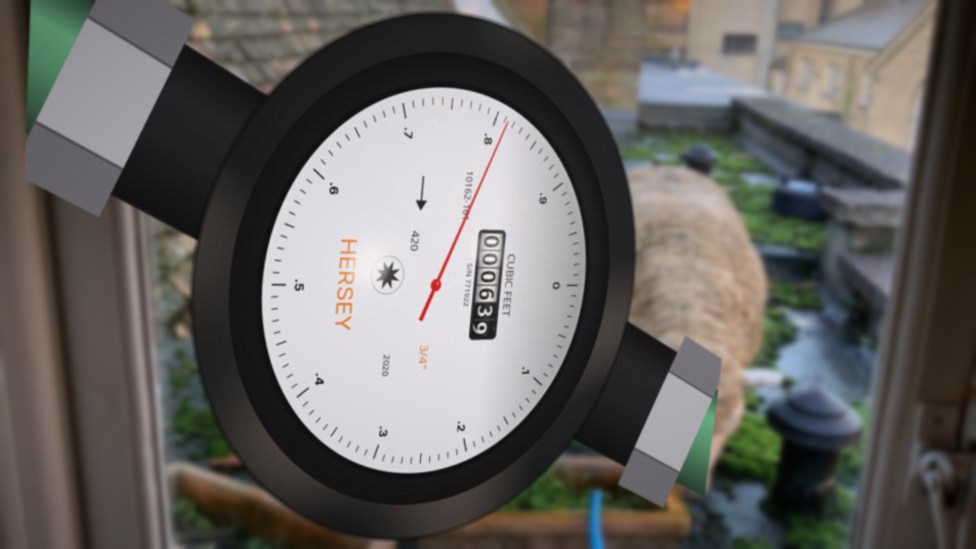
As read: 638.81ft³
